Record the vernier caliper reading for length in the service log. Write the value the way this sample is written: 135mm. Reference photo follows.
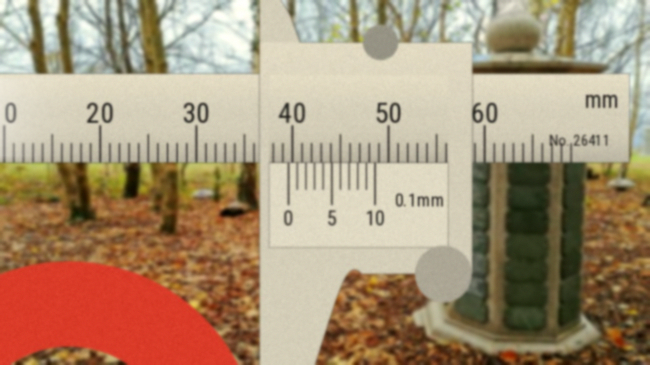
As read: 39.6mm
